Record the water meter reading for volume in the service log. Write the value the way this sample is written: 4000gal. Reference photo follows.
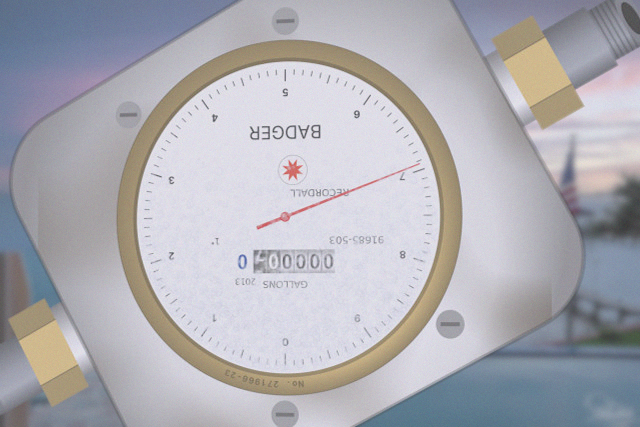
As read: 66.9gal
